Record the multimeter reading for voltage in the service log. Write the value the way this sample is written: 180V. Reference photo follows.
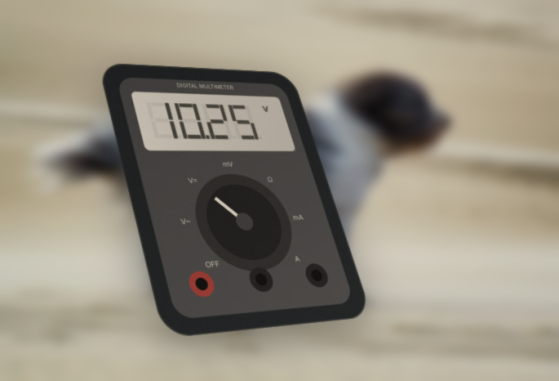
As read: 10.25V
